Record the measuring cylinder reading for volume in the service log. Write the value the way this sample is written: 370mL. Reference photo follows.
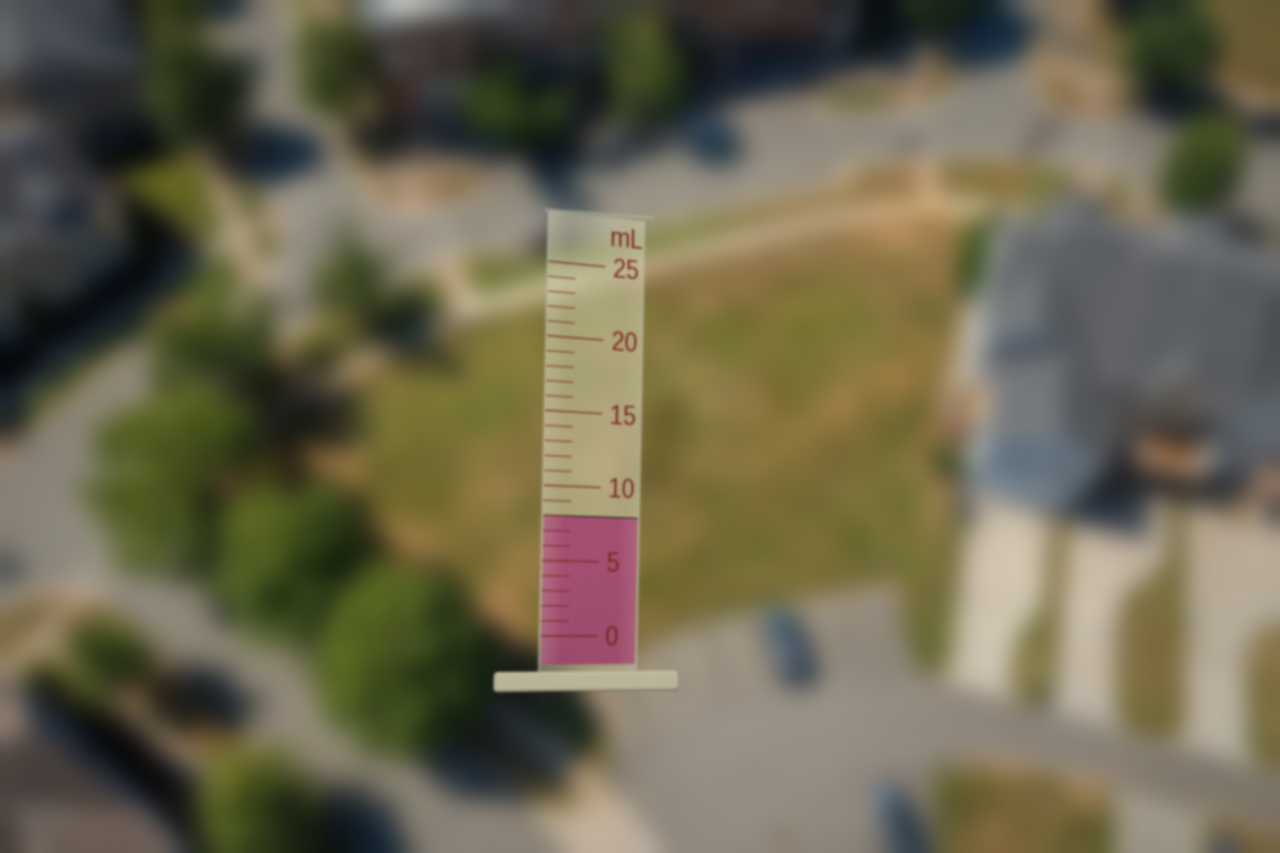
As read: 8mL
